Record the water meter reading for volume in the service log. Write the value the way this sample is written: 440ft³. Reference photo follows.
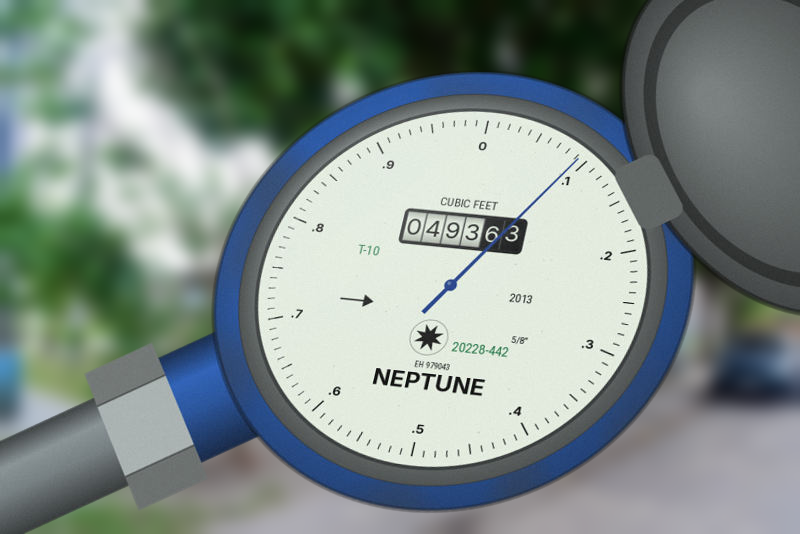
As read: 49363.09ft³
